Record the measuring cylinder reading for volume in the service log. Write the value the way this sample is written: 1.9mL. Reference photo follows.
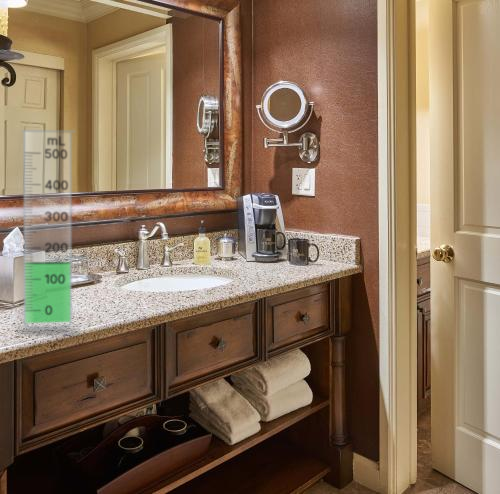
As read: 150mL
